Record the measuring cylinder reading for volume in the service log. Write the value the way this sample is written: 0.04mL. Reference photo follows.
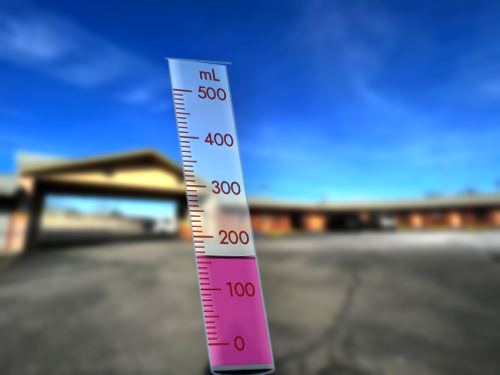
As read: 160mL
